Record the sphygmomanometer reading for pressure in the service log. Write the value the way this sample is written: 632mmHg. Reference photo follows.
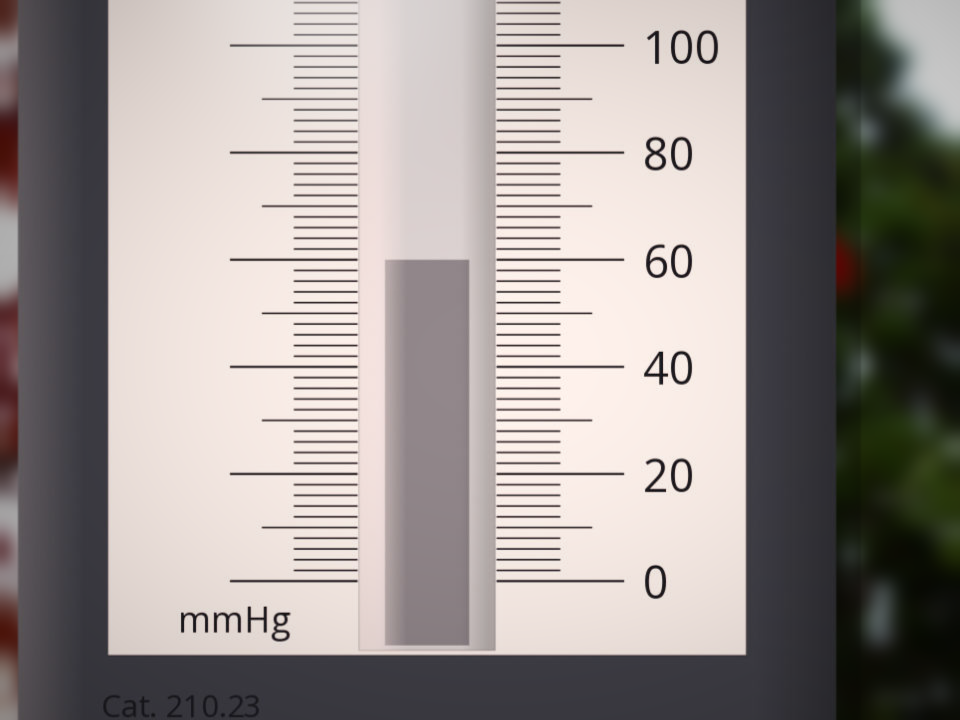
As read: 60mmHg
